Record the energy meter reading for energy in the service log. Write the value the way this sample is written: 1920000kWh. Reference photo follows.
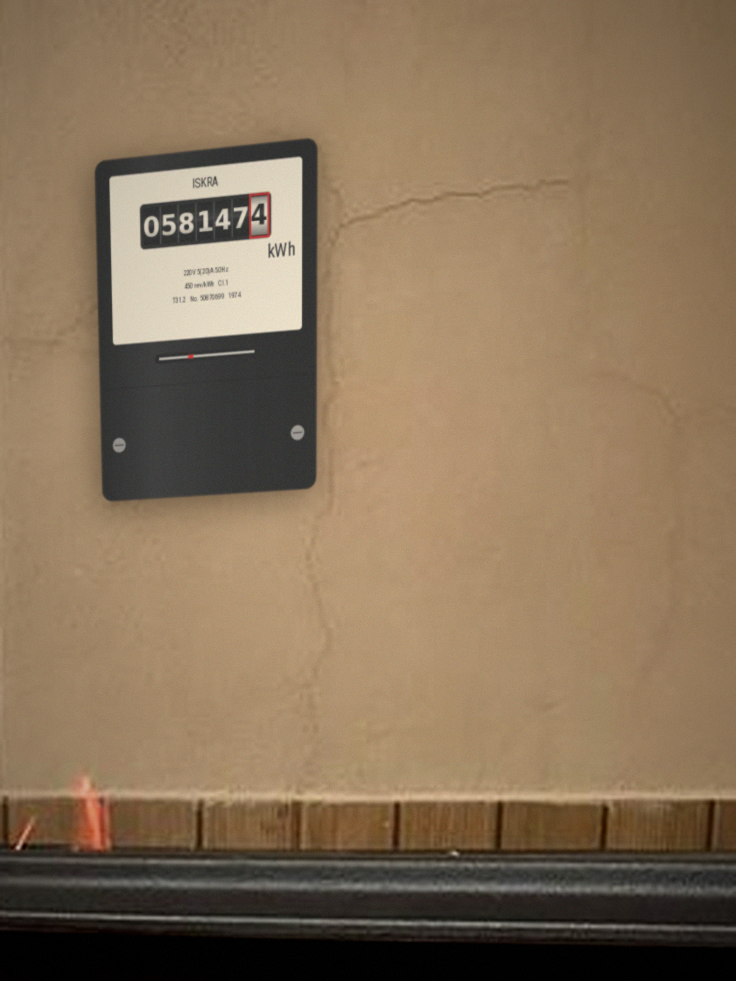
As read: 58147.4kWh
